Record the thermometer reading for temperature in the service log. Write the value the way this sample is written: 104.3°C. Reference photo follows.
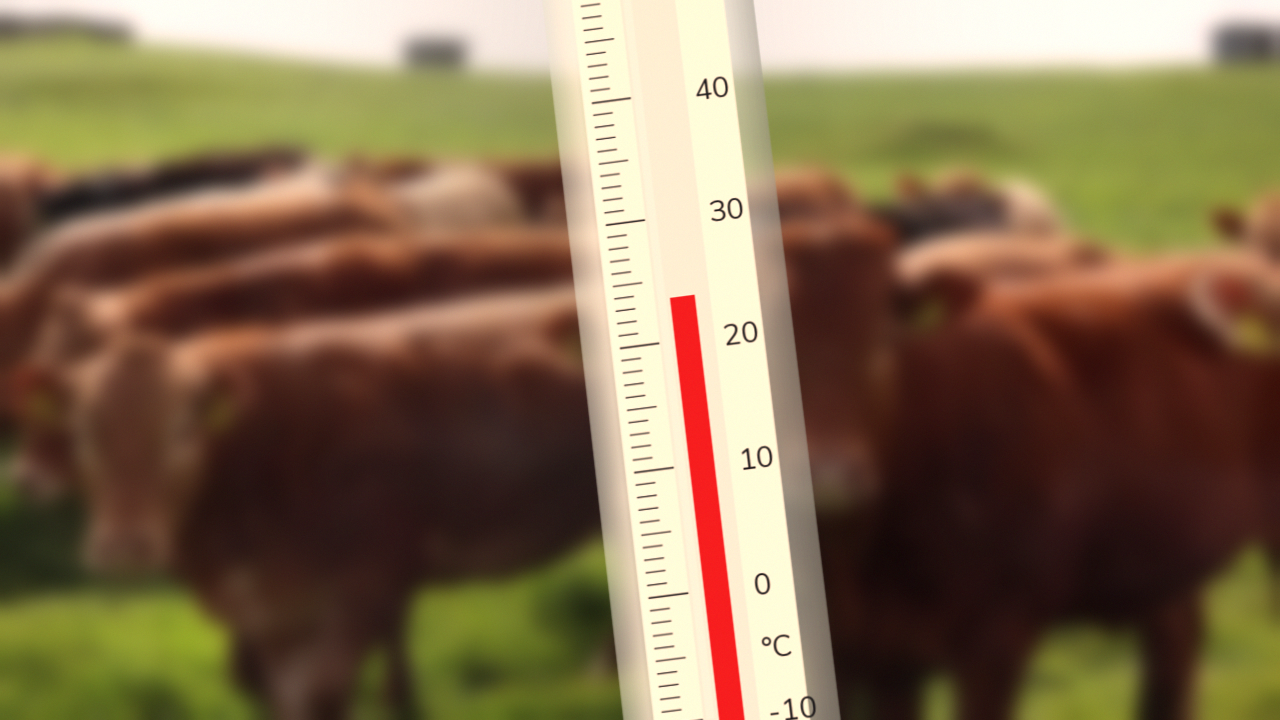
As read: 23.5°C
